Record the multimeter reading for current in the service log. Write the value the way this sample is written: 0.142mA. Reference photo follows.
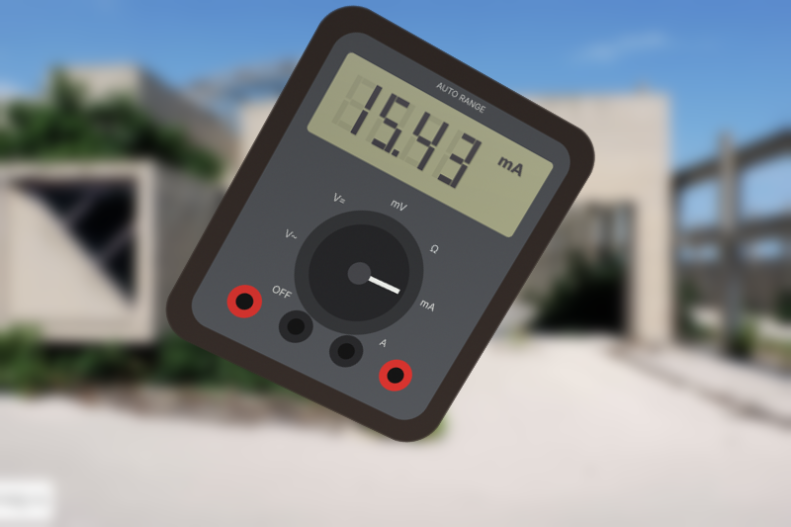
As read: 15.43mA
